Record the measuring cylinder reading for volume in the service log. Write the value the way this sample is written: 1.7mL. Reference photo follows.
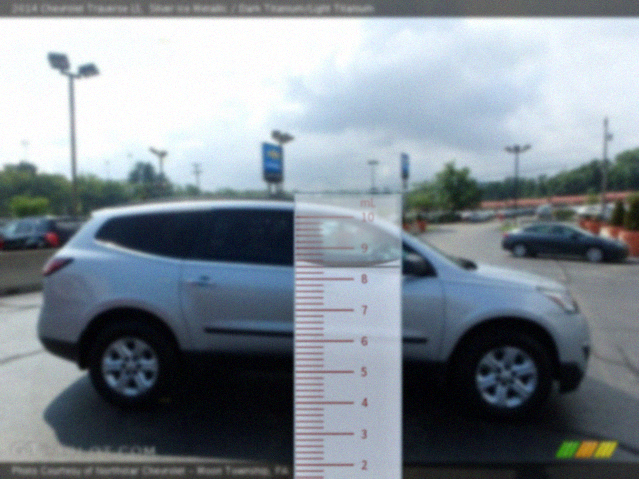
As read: 8.4mL
